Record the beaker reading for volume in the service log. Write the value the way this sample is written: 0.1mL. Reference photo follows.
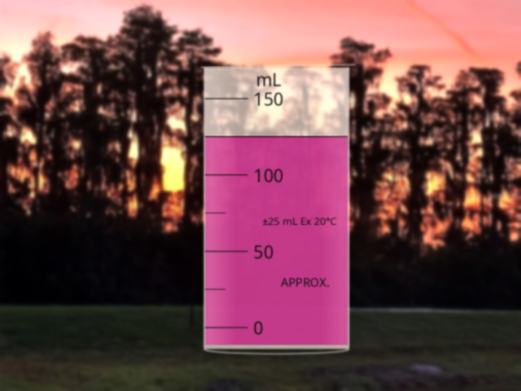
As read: 125mL
